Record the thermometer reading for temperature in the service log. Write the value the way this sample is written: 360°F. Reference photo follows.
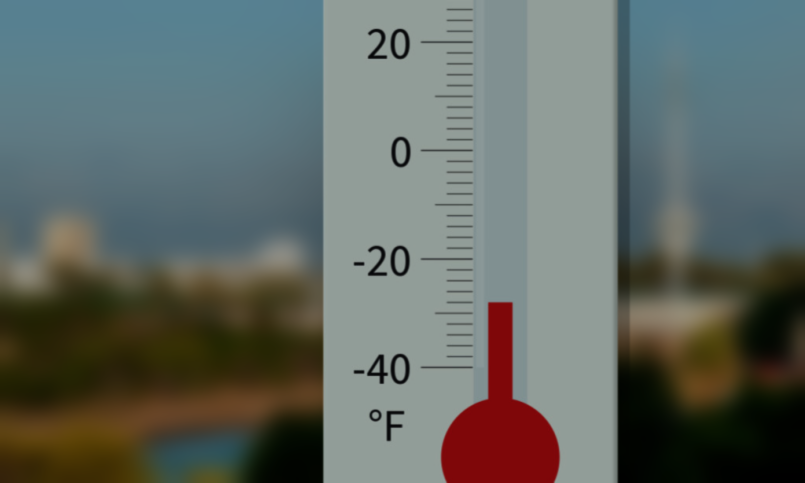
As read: -28°F
